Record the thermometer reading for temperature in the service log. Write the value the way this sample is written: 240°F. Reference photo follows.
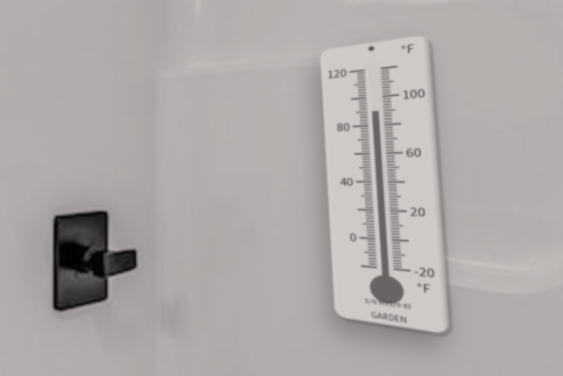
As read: 90°F
